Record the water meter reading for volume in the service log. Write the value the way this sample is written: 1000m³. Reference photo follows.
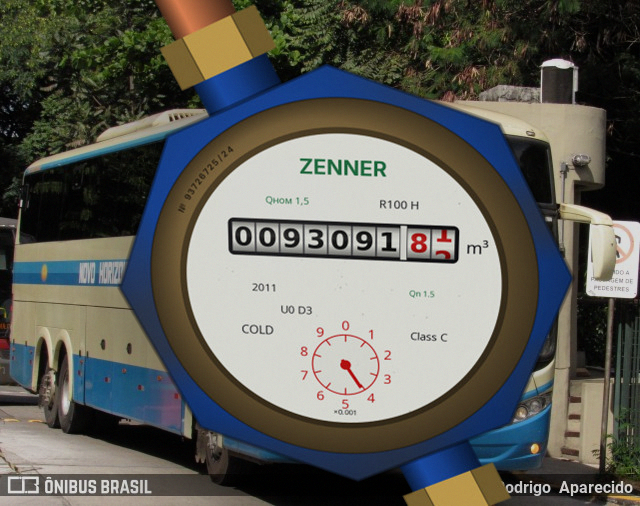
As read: 93091.814m³
